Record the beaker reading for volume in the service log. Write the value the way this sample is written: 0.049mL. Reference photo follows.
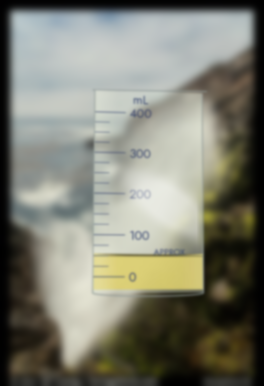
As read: 50mL
